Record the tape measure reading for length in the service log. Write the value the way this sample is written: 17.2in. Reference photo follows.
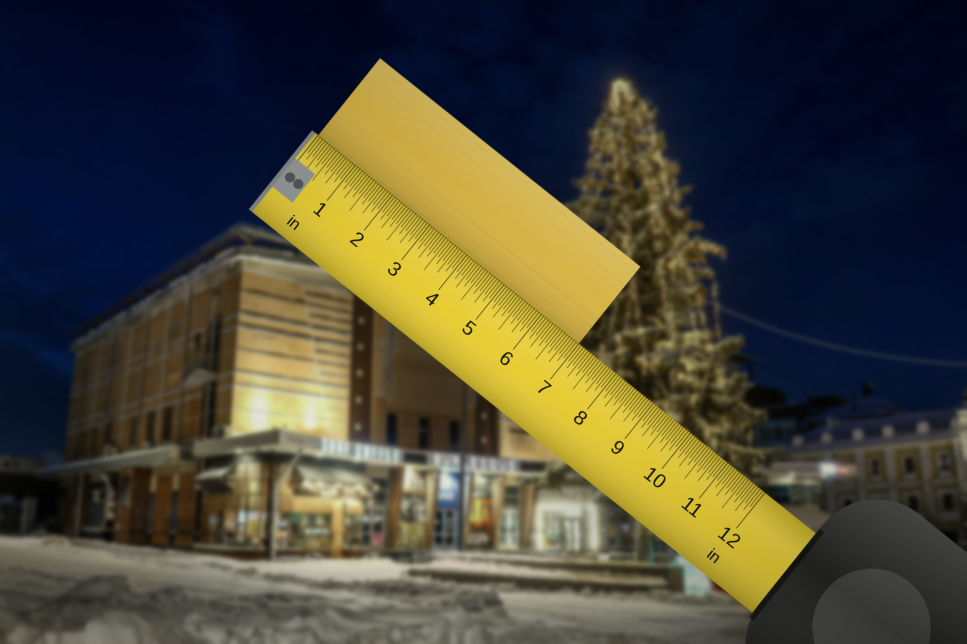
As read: 7in
